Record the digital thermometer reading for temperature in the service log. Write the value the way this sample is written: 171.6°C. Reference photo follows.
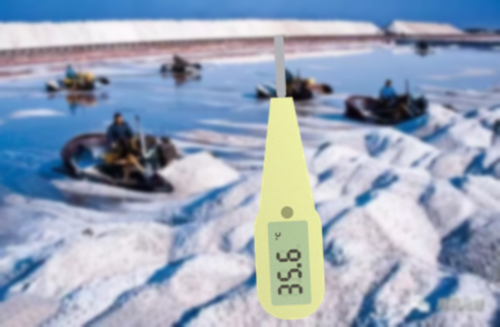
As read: 35.6°C
